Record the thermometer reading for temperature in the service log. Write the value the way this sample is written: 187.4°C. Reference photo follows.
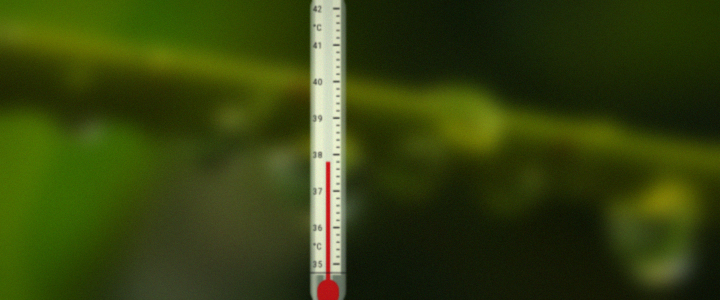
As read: 37.8°C
